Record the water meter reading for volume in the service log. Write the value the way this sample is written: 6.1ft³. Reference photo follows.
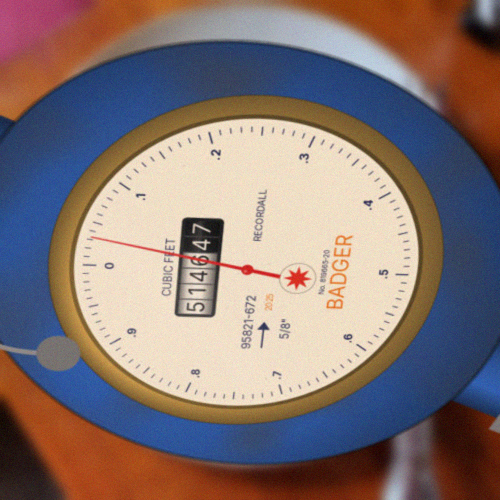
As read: 514647.03ft³
